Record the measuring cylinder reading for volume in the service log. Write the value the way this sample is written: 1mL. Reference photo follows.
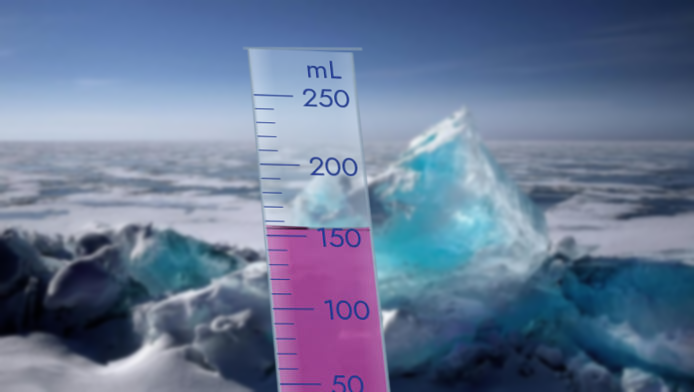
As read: 155mL
